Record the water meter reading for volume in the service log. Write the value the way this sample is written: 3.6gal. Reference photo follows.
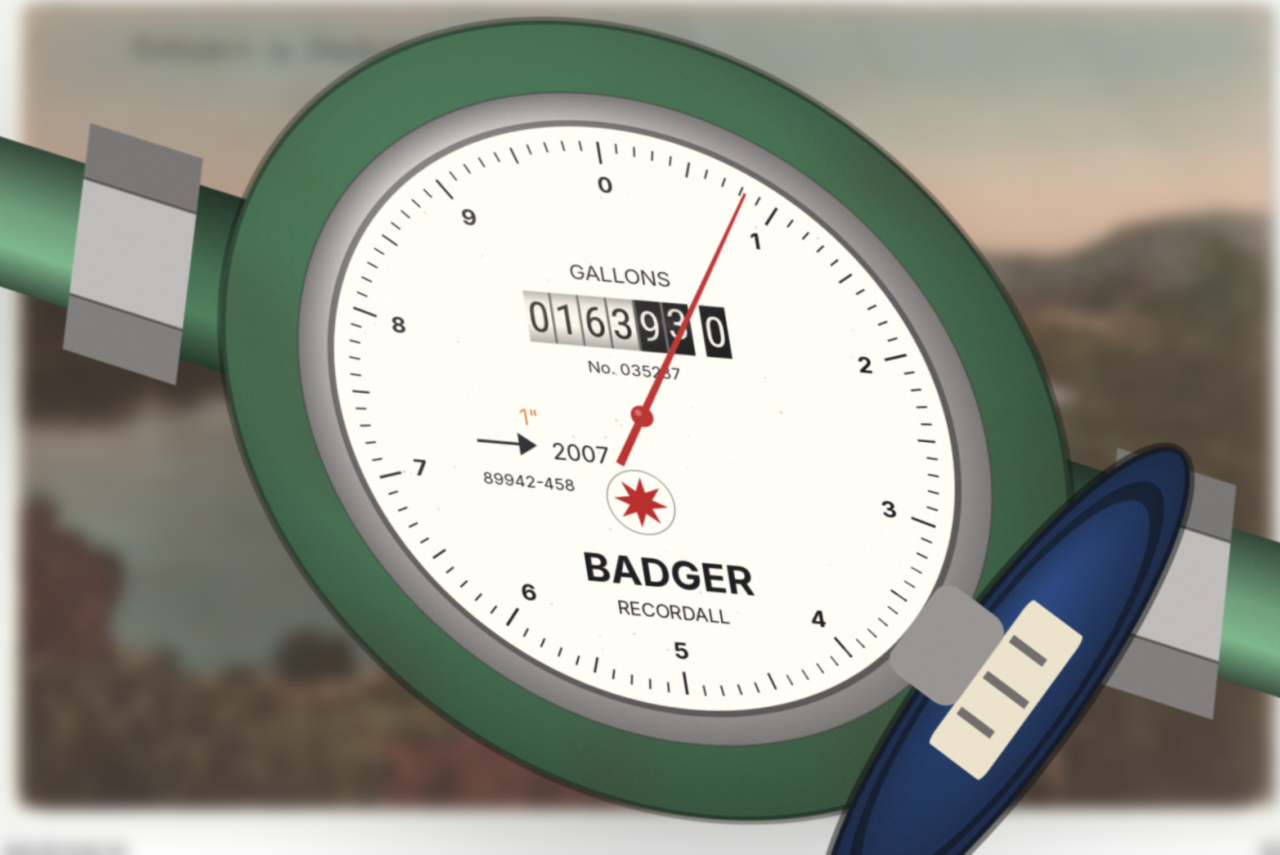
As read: 163930.8gal
